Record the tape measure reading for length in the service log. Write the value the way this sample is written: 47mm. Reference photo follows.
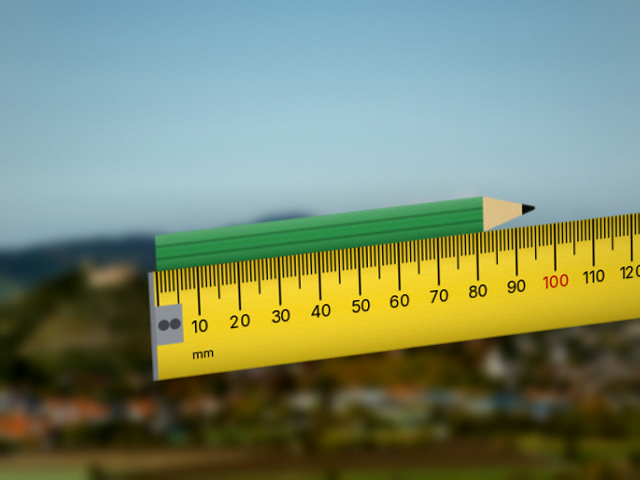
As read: 95mm
